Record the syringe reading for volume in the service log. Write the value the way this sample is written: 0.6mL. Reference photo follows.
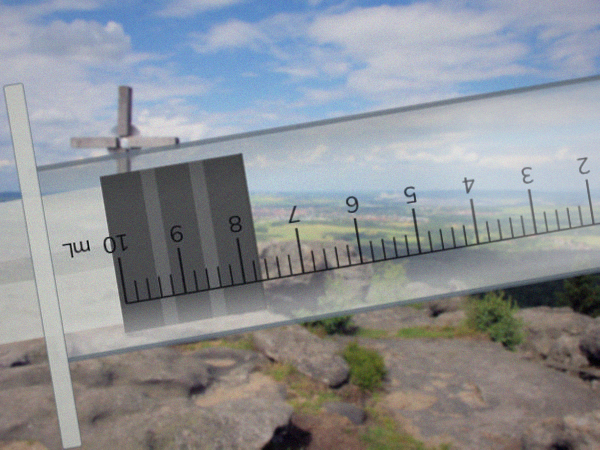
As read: 7.7mL
